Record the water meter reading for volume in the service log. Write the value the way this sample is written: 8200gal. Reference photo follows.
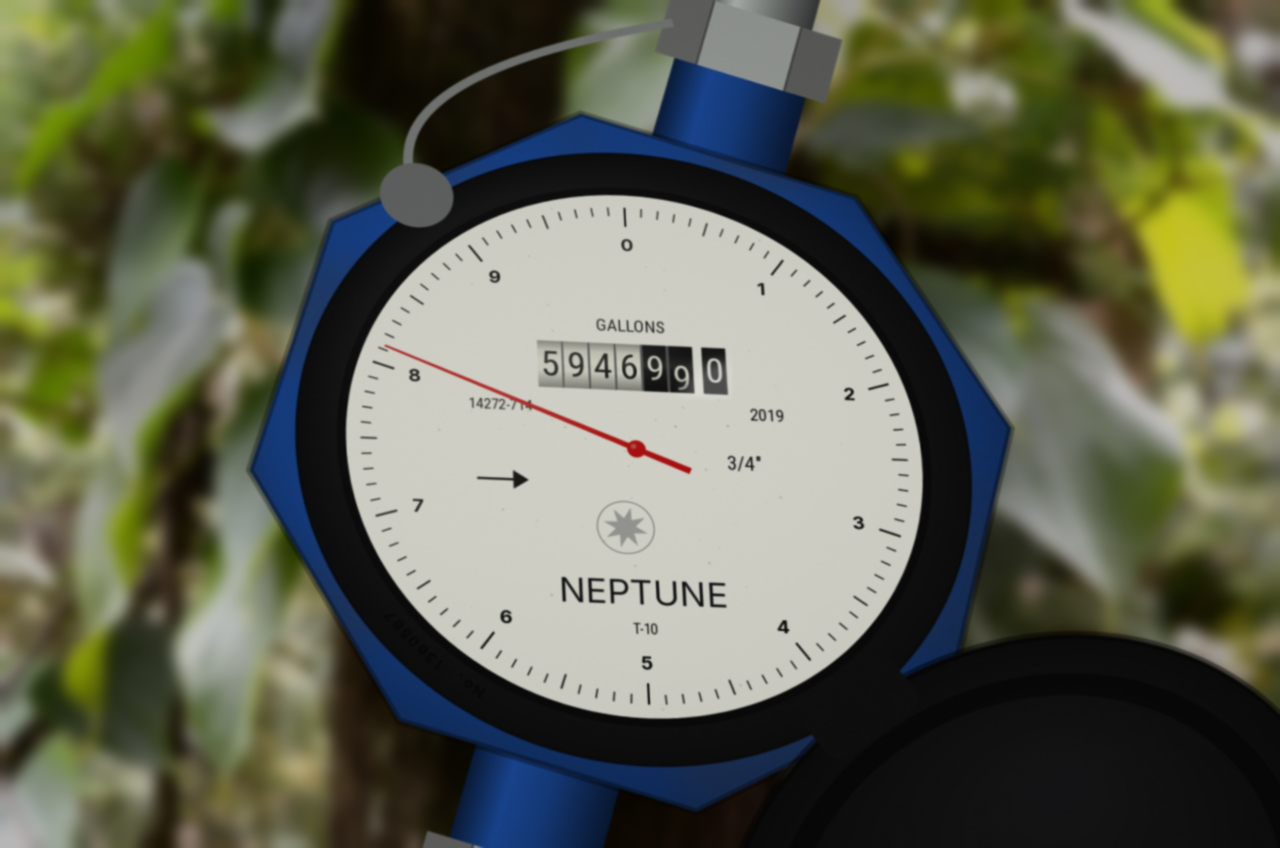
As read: 5946988.1gal
